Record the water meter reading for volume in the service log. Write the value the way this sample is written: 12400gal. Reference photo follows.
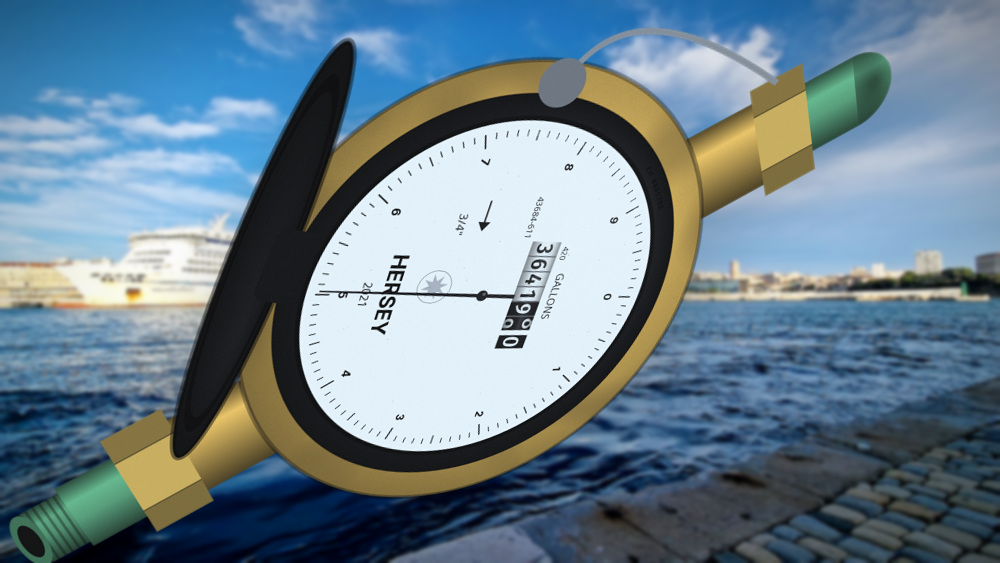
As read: 3641985.0gal
